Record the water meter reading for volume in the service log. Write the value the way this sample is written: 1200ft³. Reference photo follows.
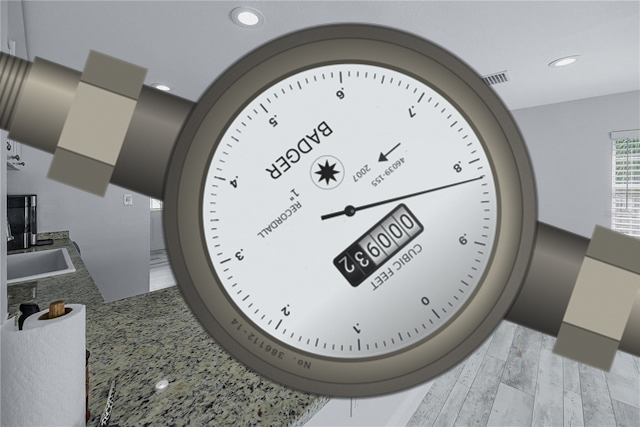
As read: 931.82ft³
